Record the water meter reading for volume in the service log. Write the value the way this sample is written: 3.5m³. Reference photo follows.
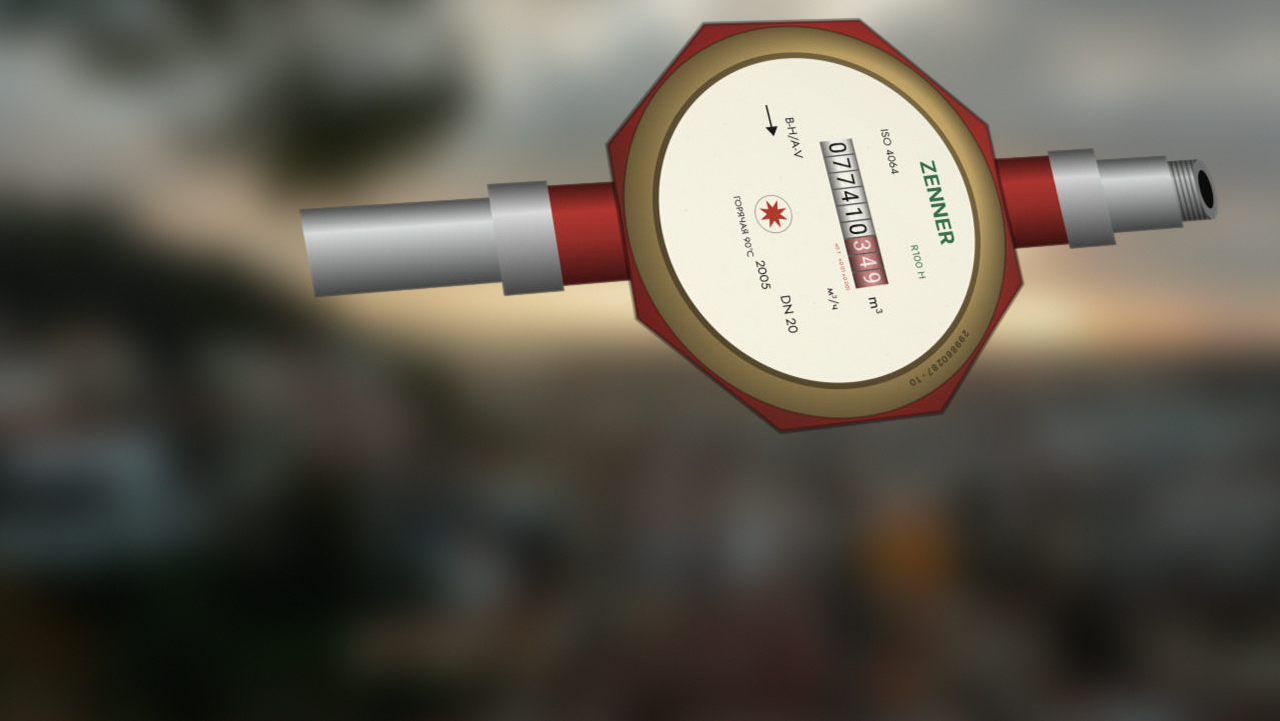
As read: 77410.349m³
